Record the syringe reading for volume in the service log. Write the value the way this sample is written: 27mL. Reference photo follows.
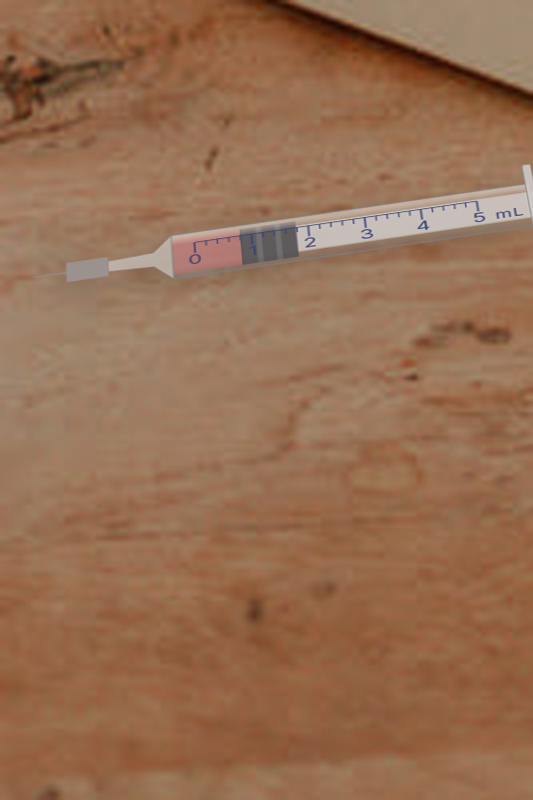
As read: 0.8mL
